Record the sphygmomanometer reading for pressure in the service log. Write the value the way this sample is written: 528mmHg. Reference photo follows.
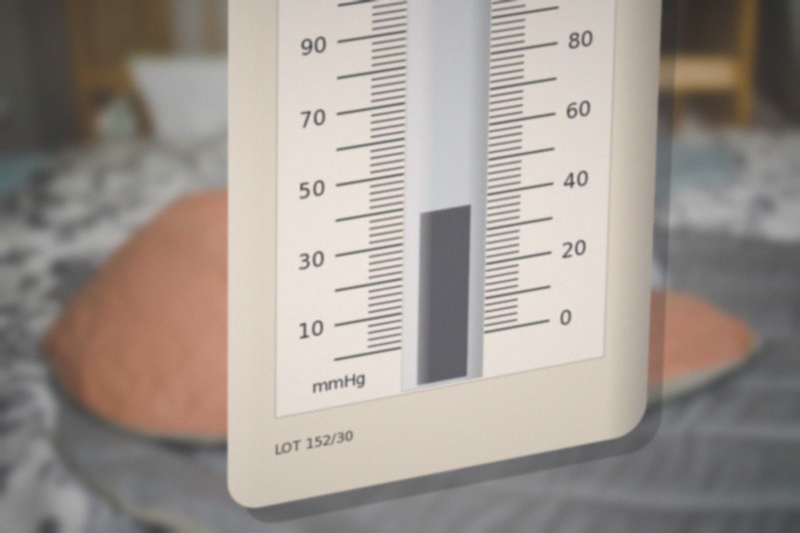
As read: 38mmHg
